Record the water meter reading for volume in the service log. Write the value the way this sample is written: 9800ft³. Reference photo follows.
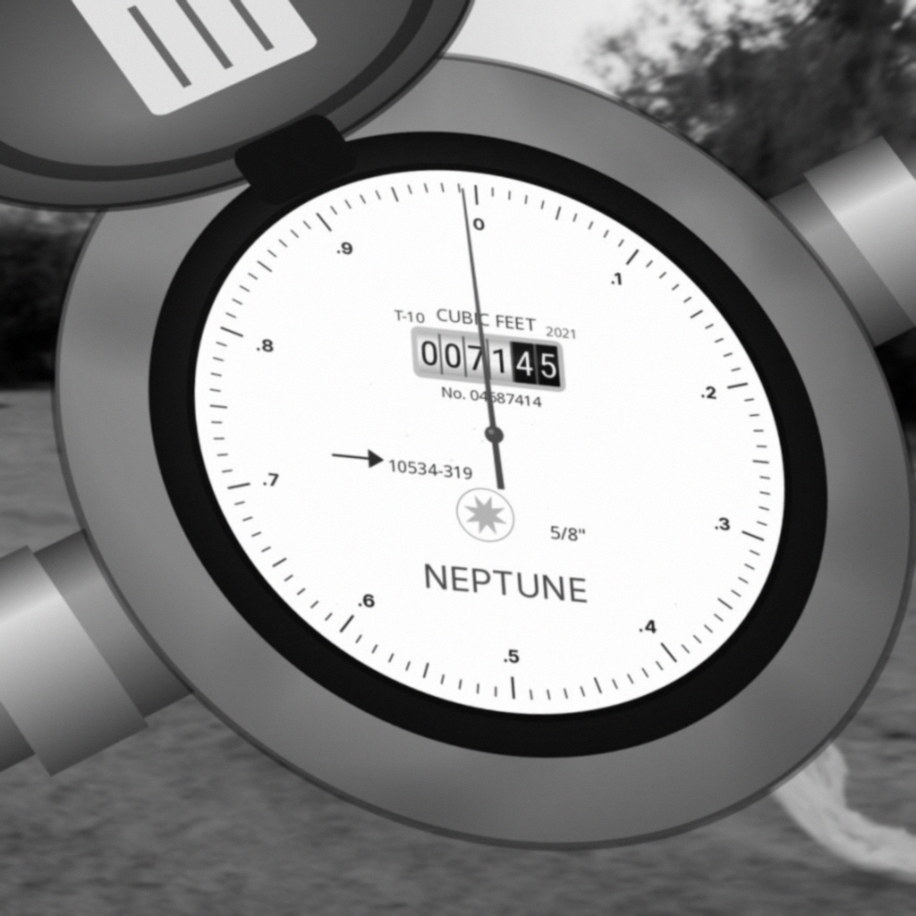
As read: 7144.99ft³
